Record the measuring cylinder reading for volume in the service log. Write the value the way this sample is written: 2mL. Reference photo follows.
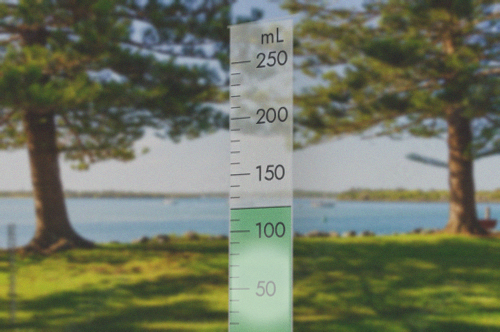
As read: 120mL
